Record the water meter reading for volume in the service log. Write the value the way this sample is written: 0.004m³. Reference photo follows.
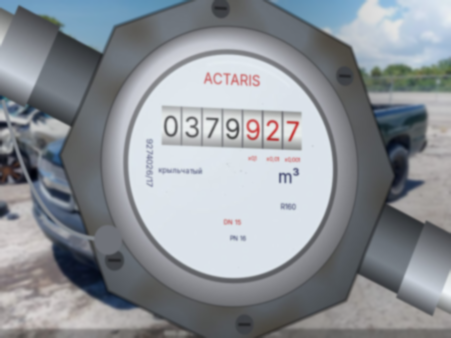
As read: 379.927m³
